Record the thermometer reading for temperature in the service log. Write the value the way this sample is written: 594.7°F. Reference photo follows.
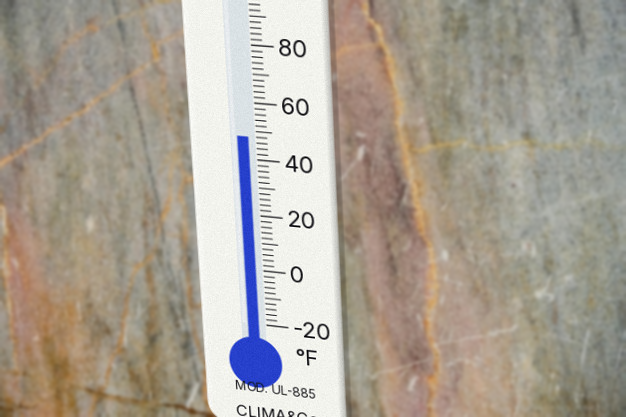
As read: 48°F
